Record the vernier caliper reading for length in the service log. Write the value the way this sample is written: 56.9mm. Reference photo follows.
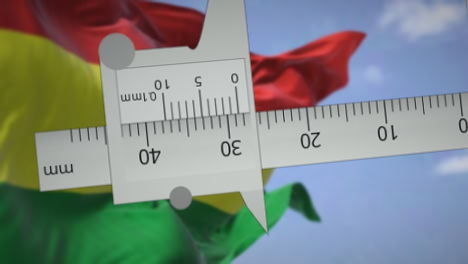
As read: 28.6mm
